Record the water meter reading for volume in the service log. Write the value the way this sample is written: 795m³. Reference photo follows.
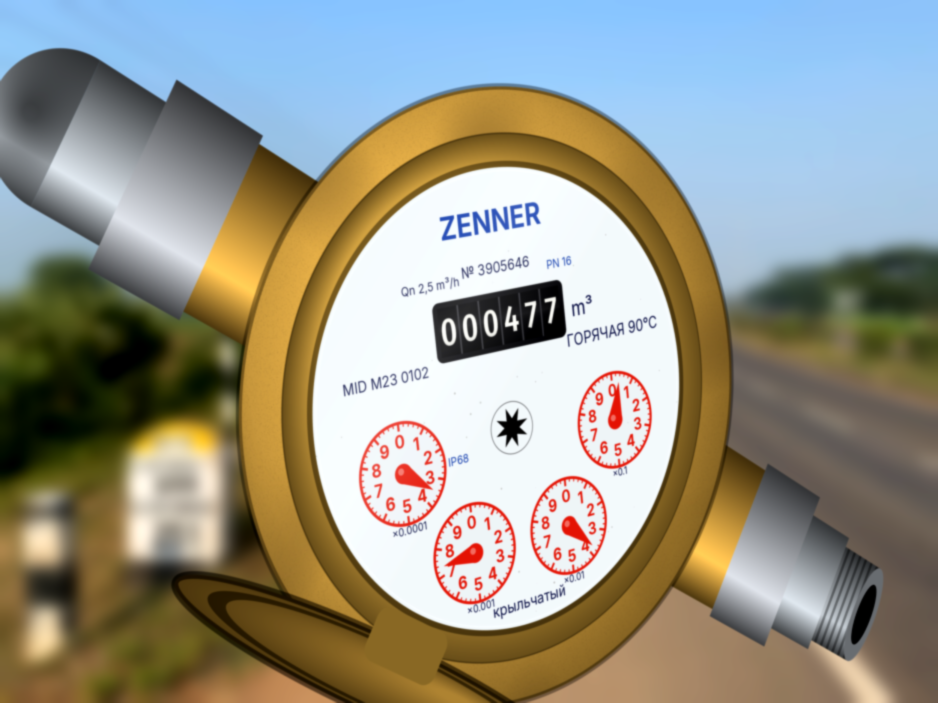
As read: 477.0373m³
